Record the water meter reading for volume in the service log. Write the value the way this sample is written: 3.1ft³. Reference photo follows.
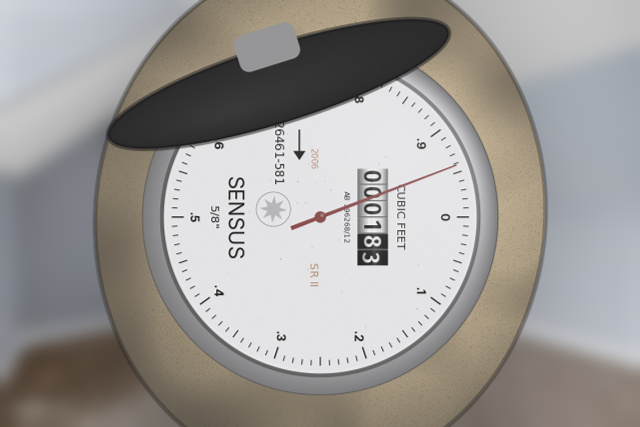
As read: 182.94ft³
